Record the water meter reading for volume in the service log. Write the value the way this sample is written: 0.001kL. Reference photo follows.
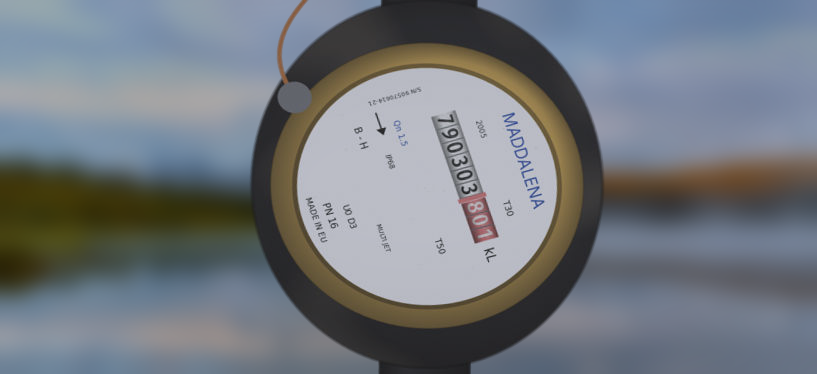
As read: 790303.801kL
